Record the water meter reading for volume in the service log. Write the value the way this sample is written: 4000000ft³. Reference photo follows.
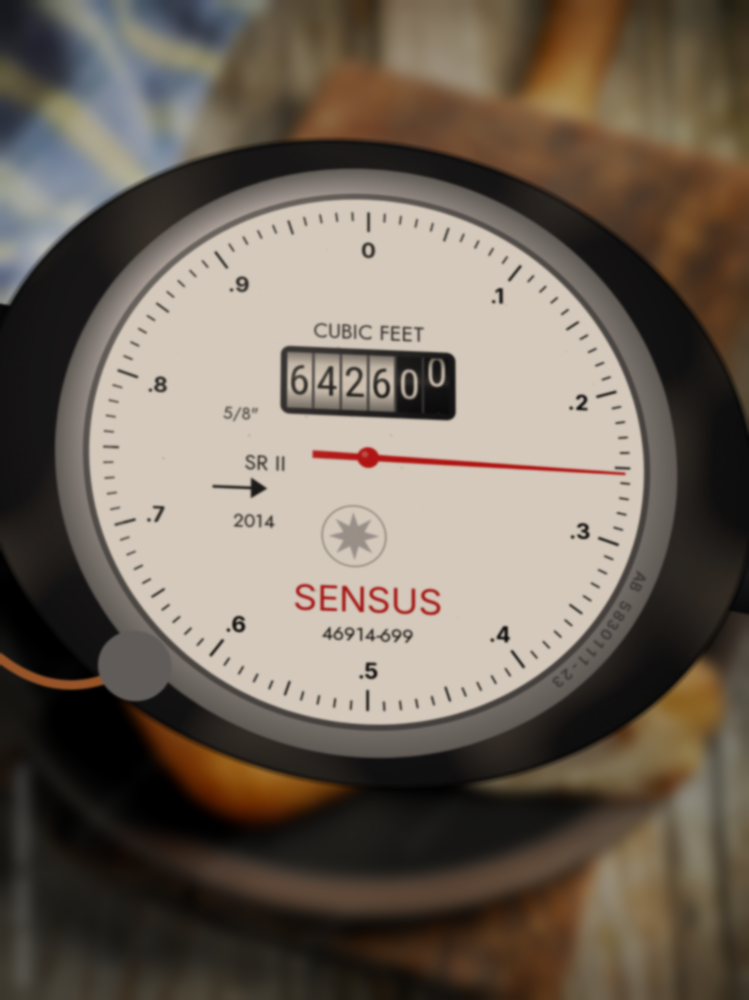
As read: 642600.25ft³
